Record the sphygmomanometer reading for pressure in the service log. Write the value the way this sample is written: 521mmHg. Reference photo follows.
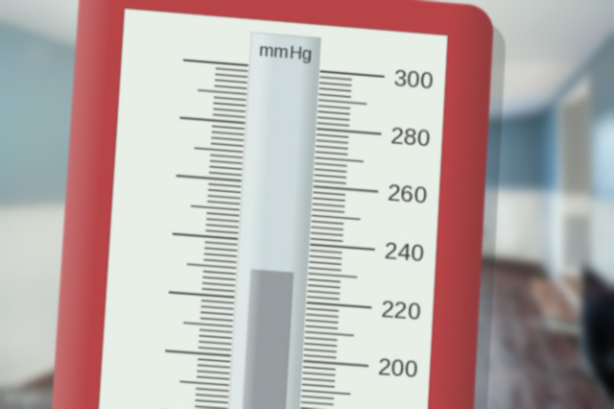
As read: 230mmHg
